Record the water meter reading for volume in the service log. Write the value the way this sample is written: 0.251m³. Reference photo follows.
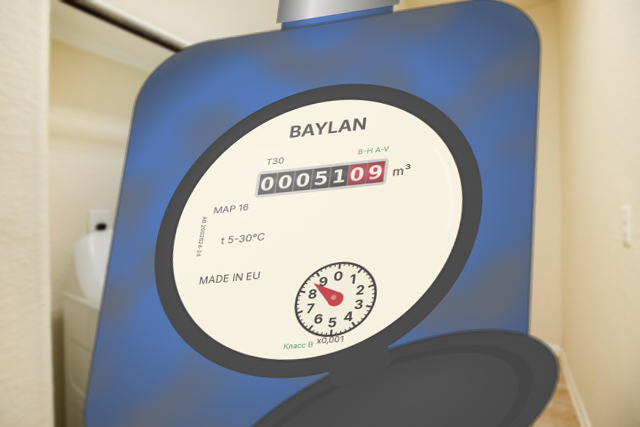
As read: 51.098m³
